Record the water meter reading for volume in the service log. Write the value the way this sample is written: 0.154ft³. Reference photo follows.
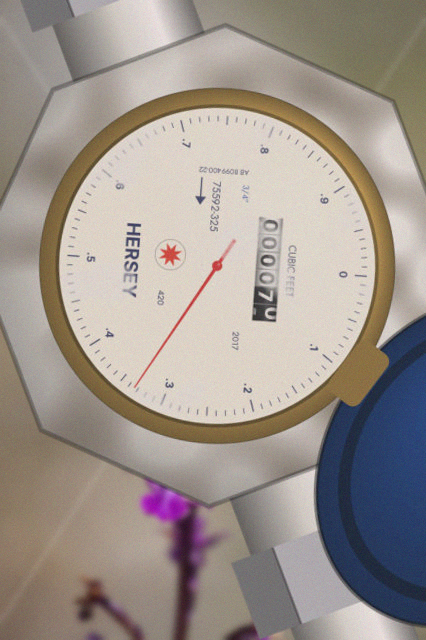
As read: 70.33ft³
